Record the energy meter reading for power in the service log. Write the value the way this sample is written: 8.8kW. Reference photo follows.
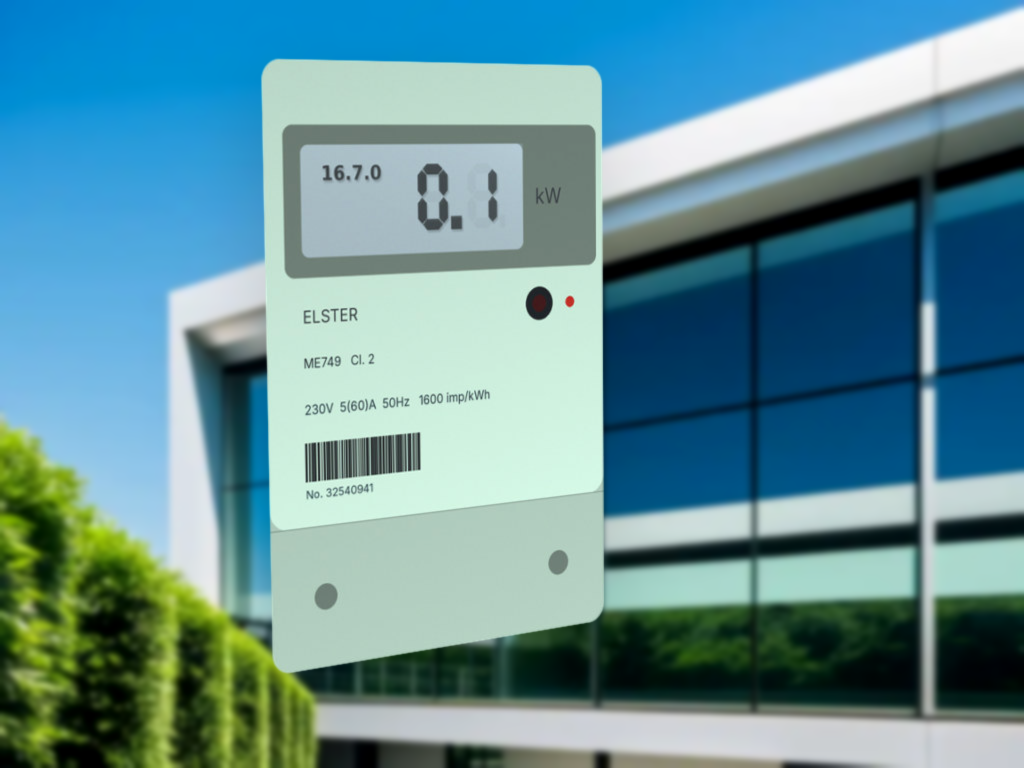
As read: 0.1kW
